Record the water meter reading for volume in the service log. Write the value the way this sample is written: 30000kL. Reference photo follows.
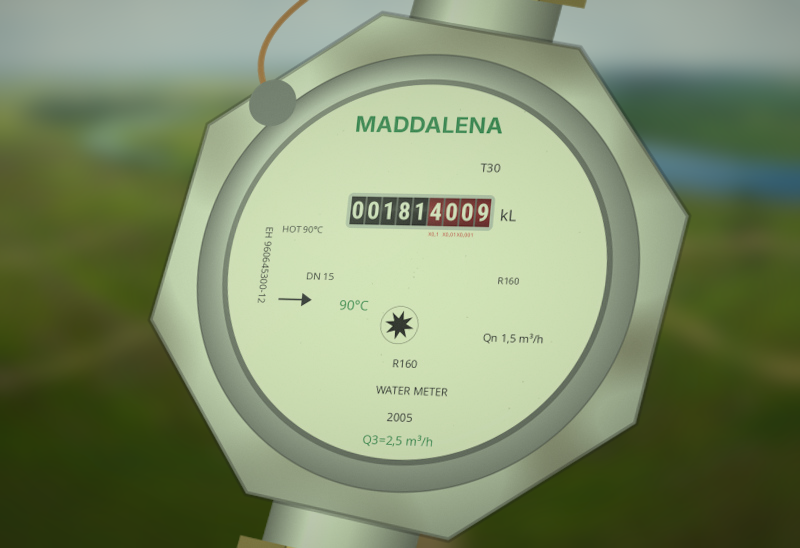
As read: 181.4009kL
